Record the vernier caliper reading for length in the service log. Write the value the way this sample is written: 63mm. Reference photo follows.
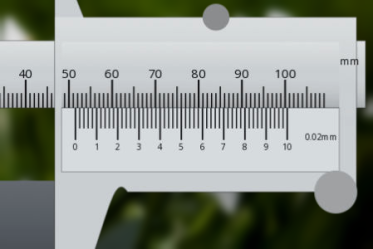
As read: 51.5mm
